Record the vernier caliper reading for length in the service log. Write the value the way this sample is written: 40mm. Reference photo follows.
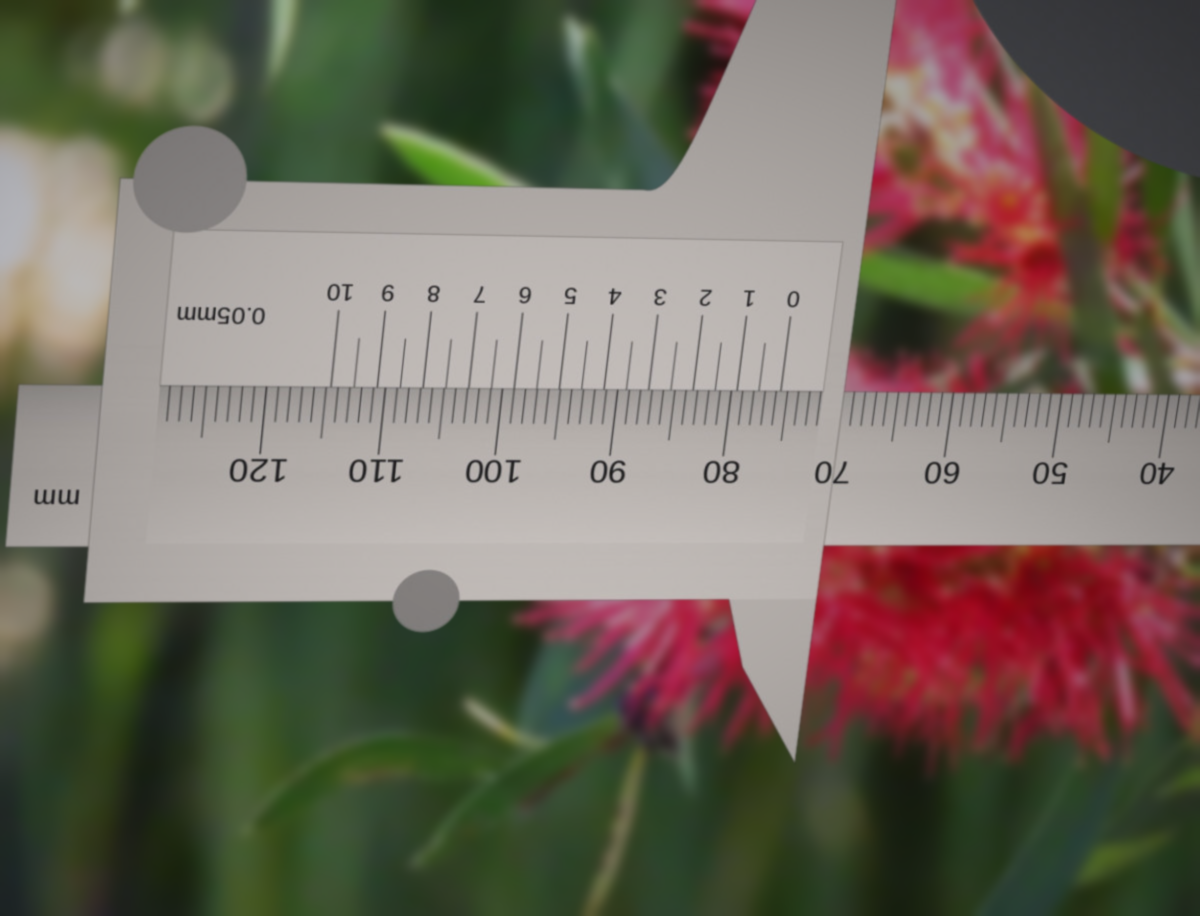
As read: 75.6mm
